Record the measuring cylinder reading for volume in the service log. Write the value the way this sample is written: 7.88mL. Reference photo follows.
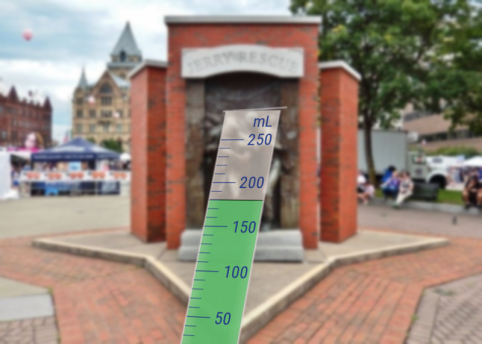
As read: 180mL
